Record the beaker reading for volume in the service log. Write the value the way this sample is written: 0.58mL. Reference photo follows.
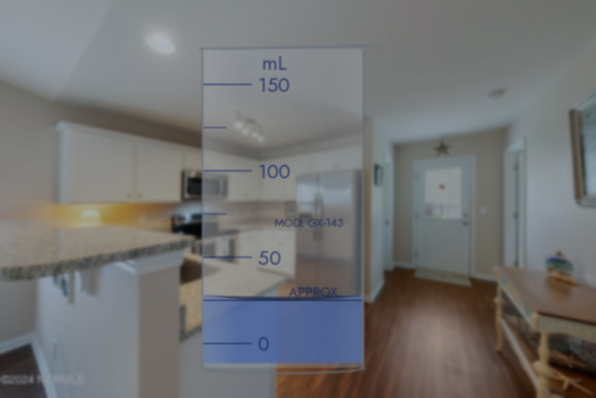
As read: 25mL
